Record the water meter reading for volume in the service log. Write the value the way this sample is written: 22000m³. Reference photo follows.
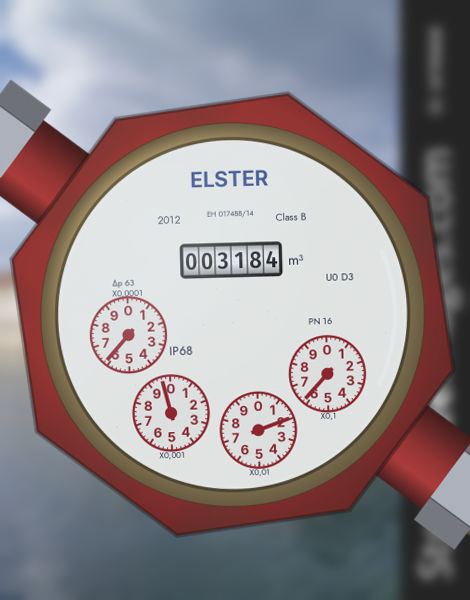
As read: 3184.6196m³
